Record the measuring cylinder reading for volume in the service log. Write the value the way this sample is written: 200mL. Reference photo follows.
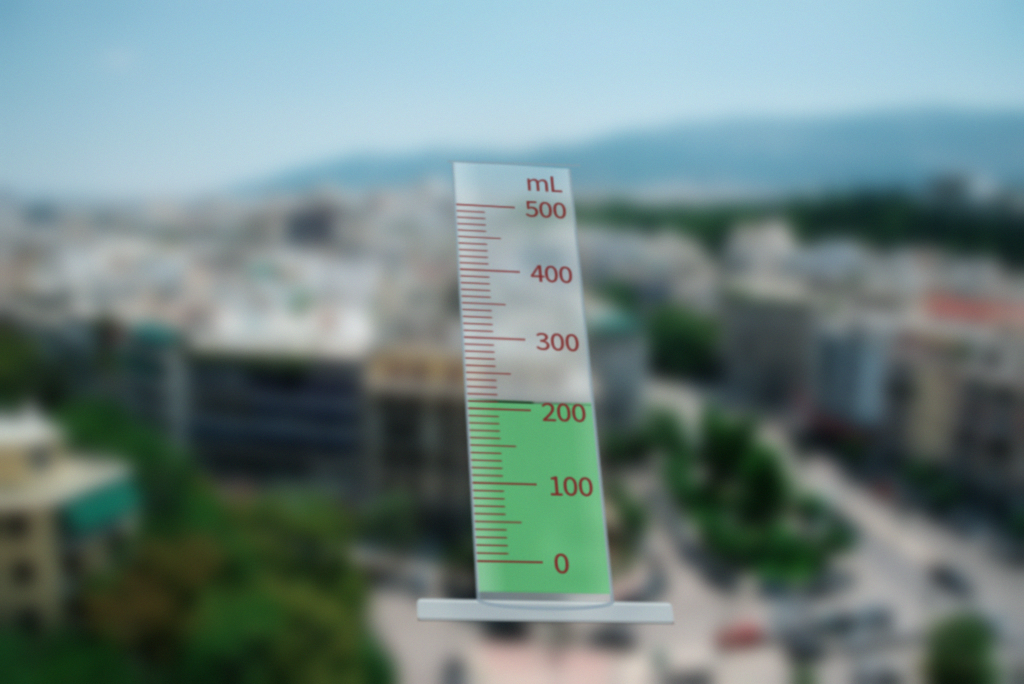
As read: 210mL
